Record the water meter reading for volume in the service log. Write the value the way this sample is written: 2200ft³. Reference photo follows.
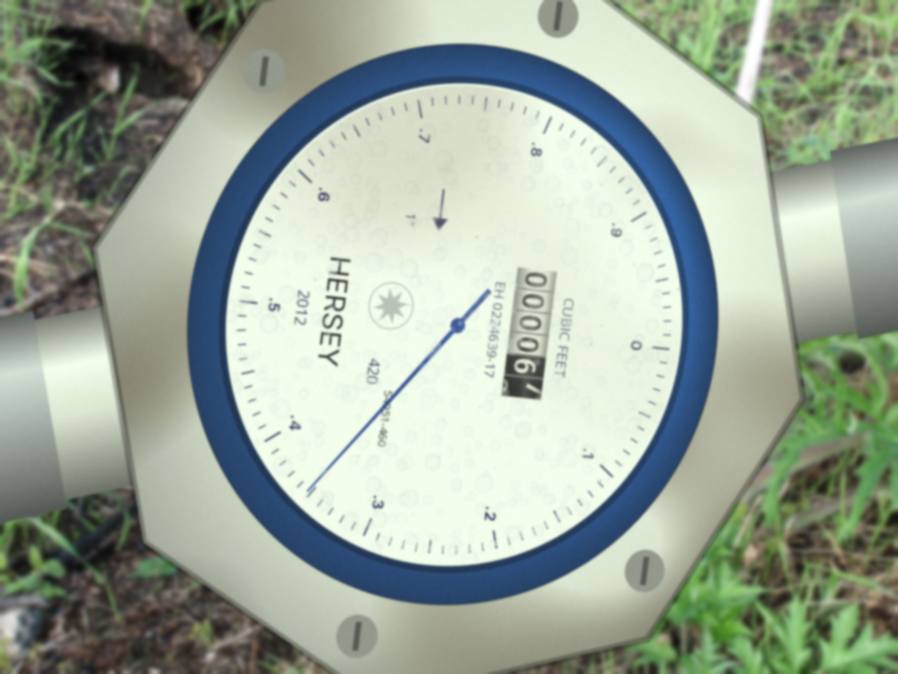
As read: 67.35ft³
